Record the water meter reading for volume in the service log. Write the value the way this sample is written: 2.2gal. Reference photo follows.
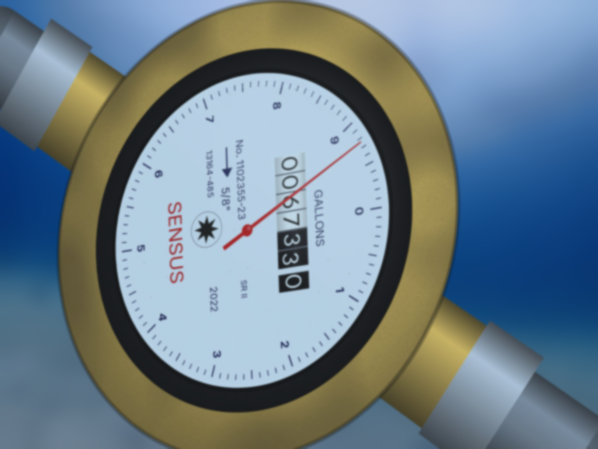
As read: 67329.2gal
